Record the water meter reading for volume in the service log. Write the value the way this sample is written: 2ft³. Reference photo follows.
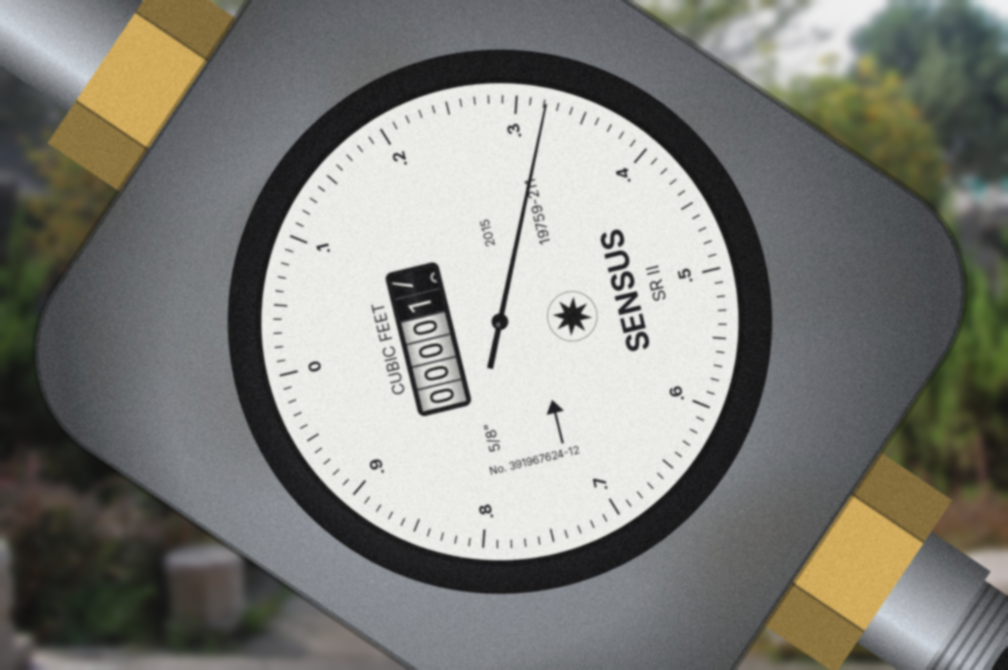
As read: 17.32ft³
